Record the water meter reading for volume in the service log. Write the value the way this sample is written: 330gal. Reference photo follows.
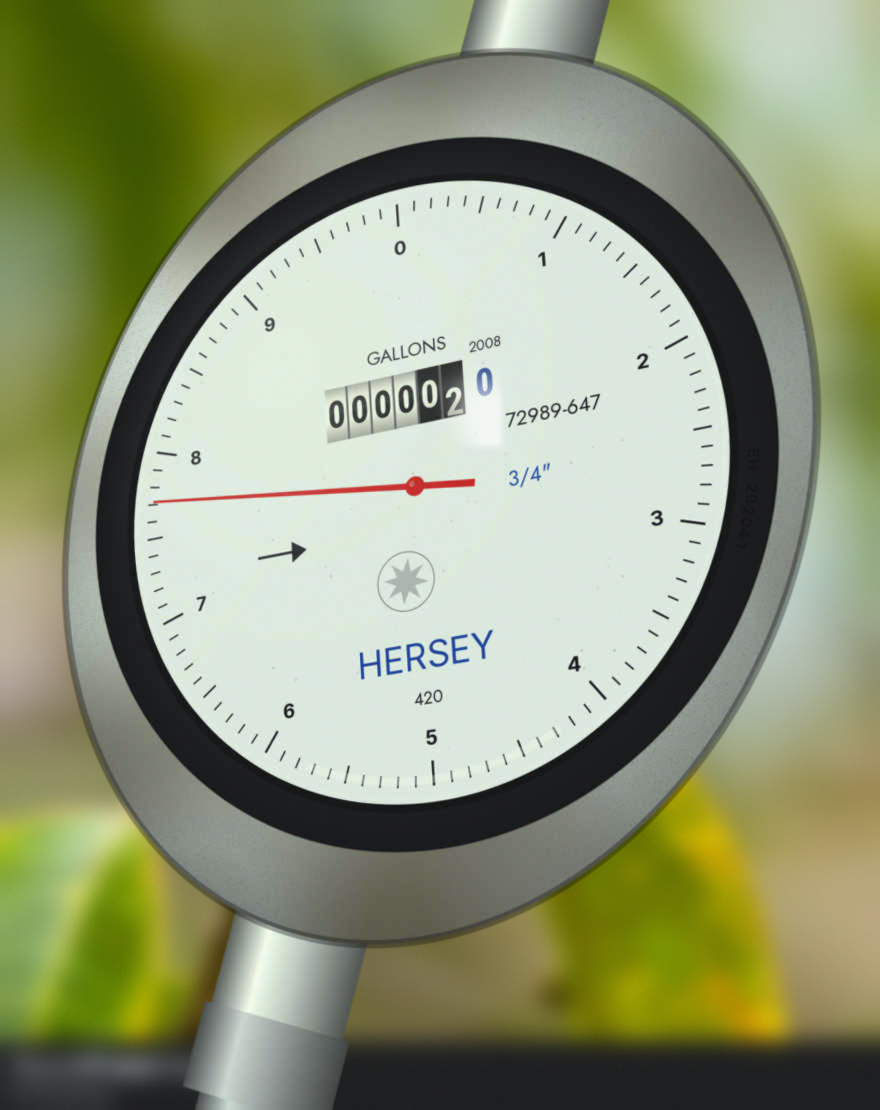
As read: 17.7gal
